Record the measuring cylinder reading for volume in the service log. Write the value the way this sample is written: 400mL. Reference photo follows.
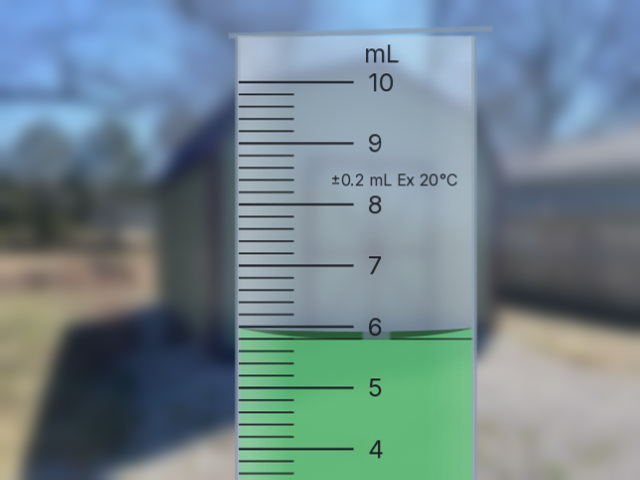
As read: 5.8mL
